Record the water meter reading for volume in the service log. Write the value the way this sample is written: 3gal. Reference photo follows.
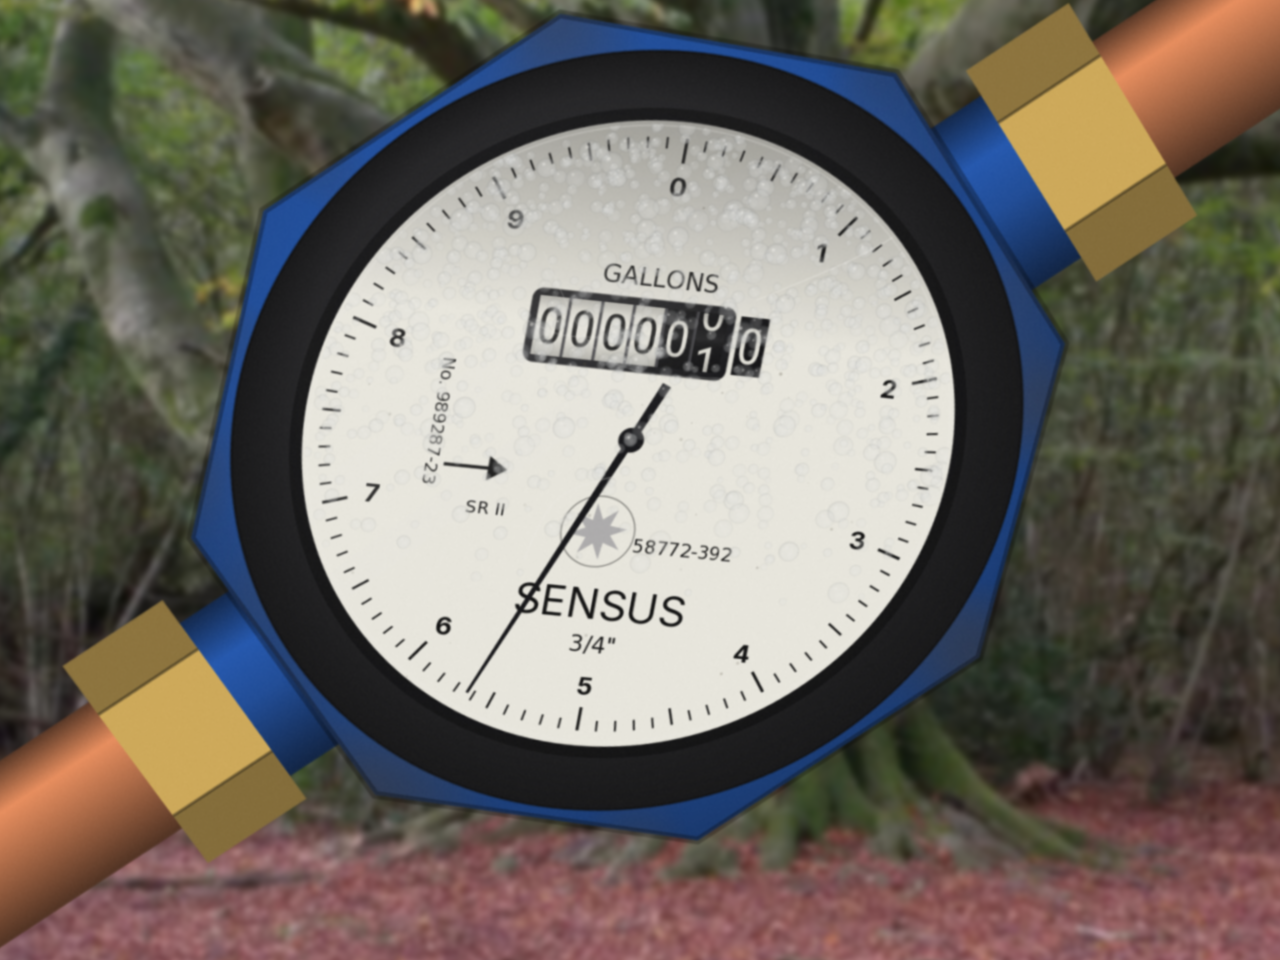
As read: 5.6gal
